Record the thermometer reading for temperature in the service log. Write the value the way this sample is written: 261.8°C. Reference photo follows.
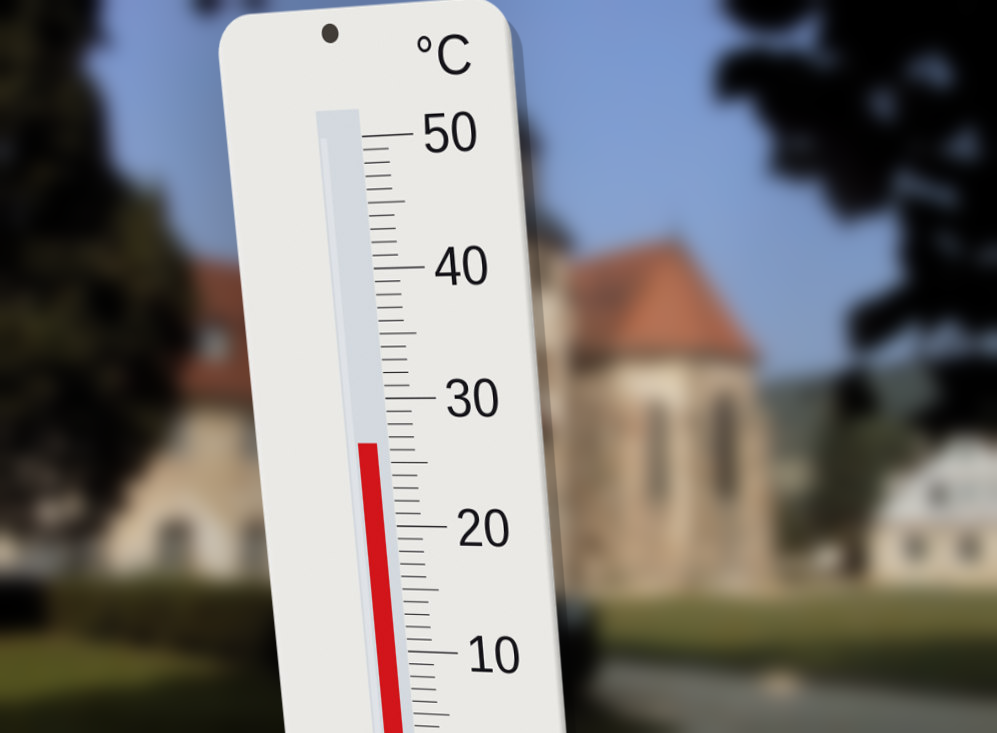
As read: 26.5°C
